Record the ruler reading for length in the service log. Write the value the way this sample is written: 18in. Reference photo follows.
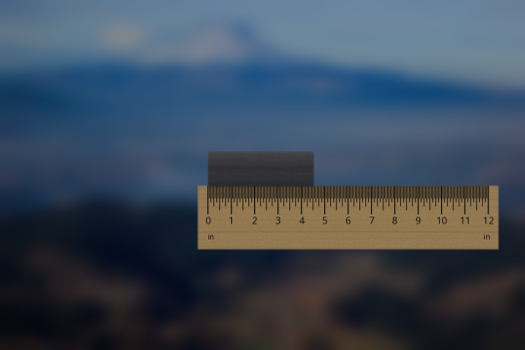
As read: 4.5in
